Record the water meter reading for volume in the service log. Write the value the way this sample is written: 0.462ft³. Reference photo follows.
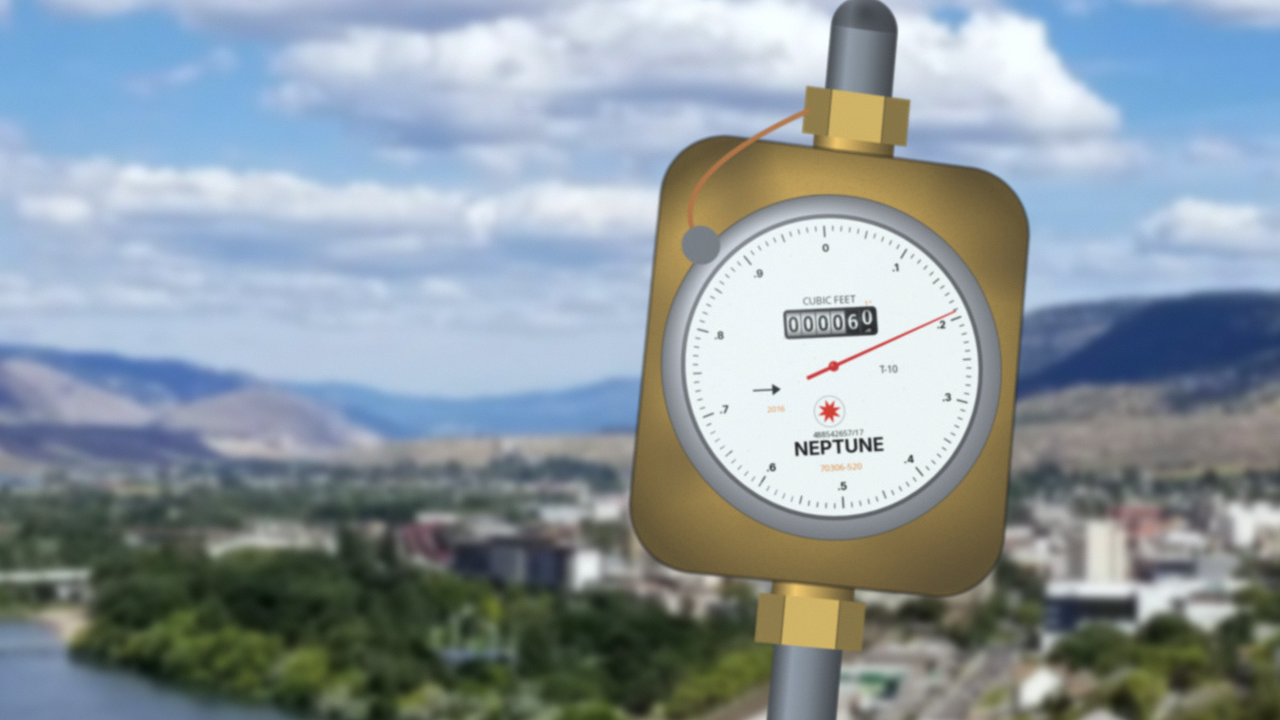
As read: 60.19ft³
